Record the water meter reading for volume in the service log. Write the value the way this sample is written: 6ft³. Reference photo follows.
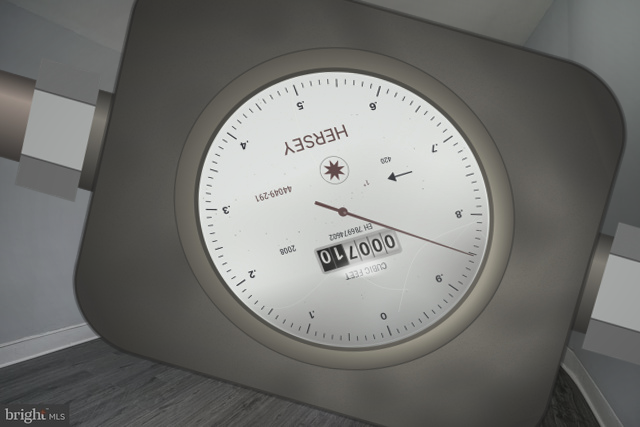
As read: 709.85ft³
